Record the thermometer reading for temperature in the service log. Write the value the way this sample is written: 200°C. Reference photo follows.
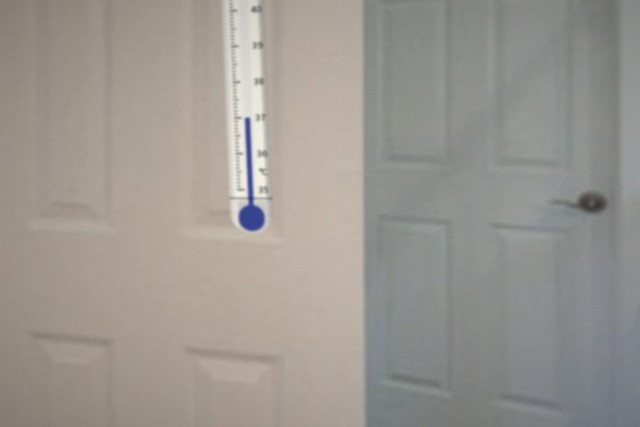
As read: 37°C
